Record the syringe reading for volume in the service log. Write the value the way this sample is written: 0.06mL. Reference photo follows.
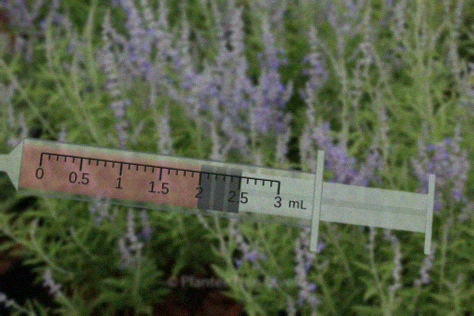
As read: 2mL
